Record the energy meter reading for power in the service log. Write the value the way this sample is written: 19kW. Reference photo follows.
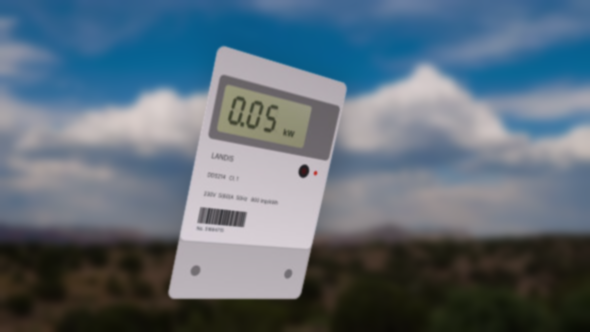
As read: 0.05kW
